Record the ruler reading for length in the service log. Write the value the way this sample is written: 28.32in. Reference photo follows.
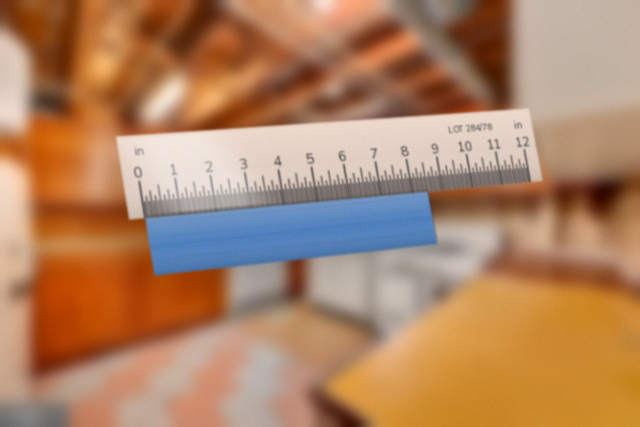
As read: 8.5in
